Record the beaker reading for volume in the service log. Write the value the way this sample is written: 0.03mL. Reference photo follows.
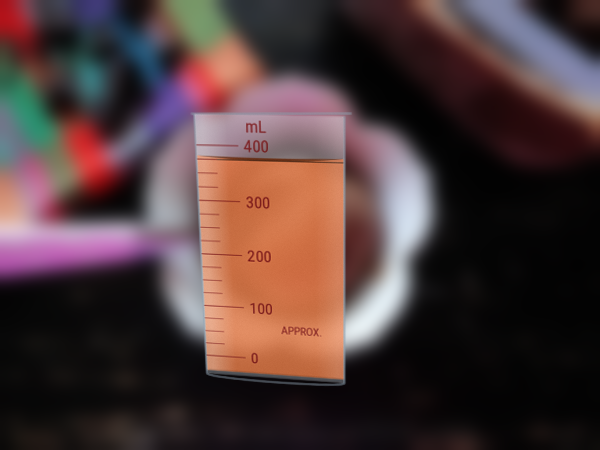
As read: 375mL
